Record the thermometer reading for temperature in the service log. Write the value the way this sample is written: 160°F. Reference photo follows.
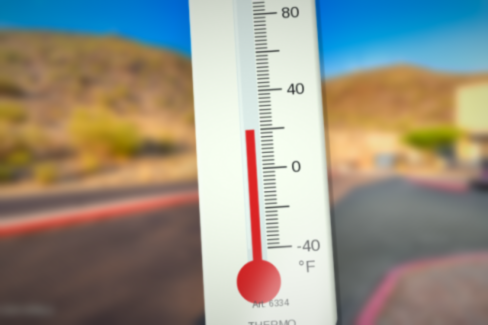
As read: 20°F
